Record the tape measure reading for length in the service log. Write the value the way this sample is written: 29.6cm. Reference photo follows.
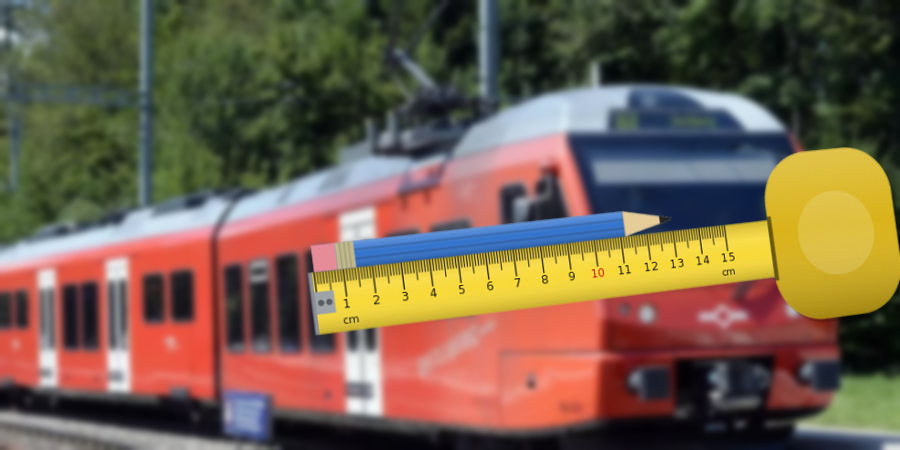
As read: 13cm
